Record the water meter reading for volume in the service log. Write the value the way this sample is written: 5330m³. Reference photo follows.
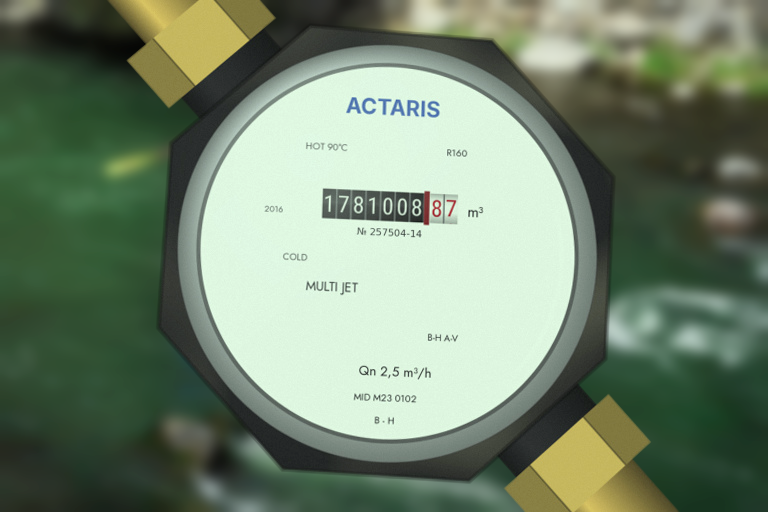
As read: 1781008.87m³
